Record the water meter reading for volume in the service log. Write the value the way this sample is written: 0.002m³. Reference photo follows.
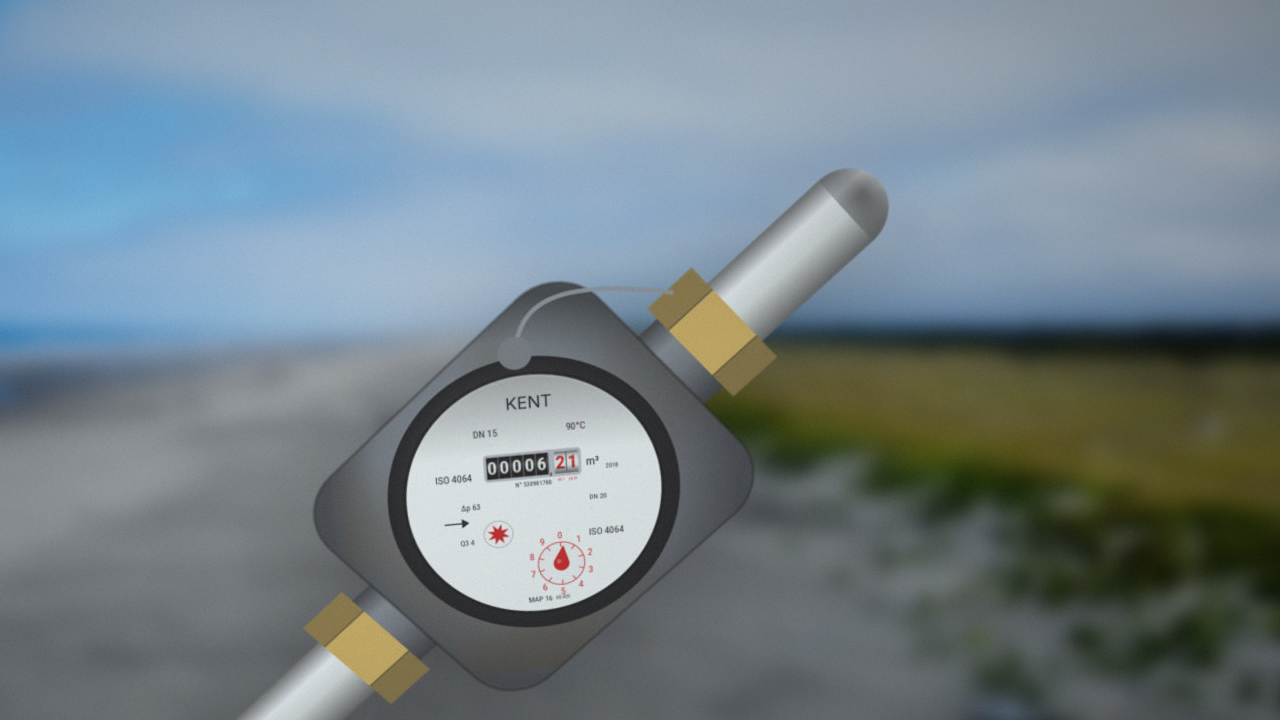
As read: 6.210m³
